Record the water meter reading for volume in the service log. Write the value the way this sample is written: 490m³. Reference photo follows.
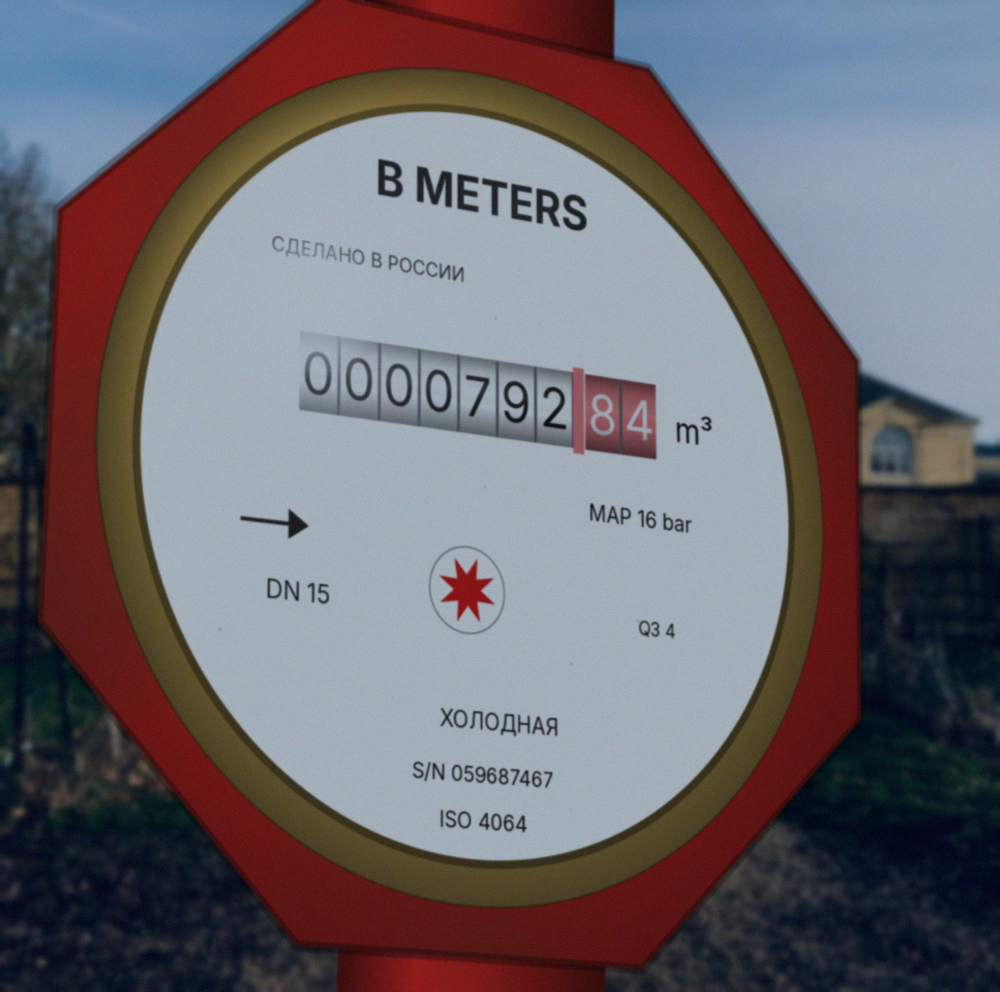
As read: 792.84m³
